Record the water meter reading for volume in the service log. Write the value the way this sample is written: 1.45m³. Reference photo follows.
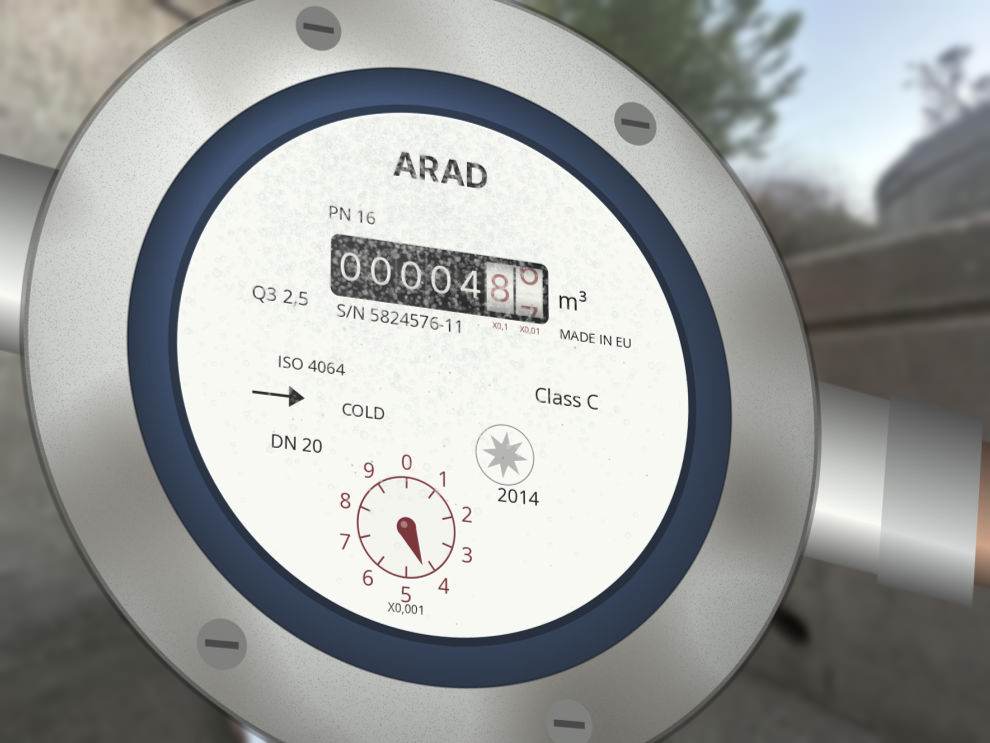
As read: 4.864m³
